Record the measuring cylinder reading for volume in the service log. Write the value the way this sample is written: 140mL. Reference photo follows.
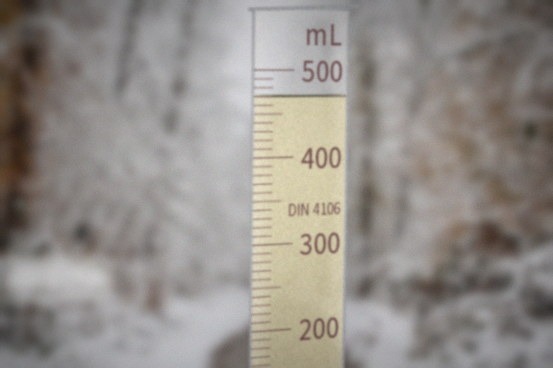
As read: 470mL
